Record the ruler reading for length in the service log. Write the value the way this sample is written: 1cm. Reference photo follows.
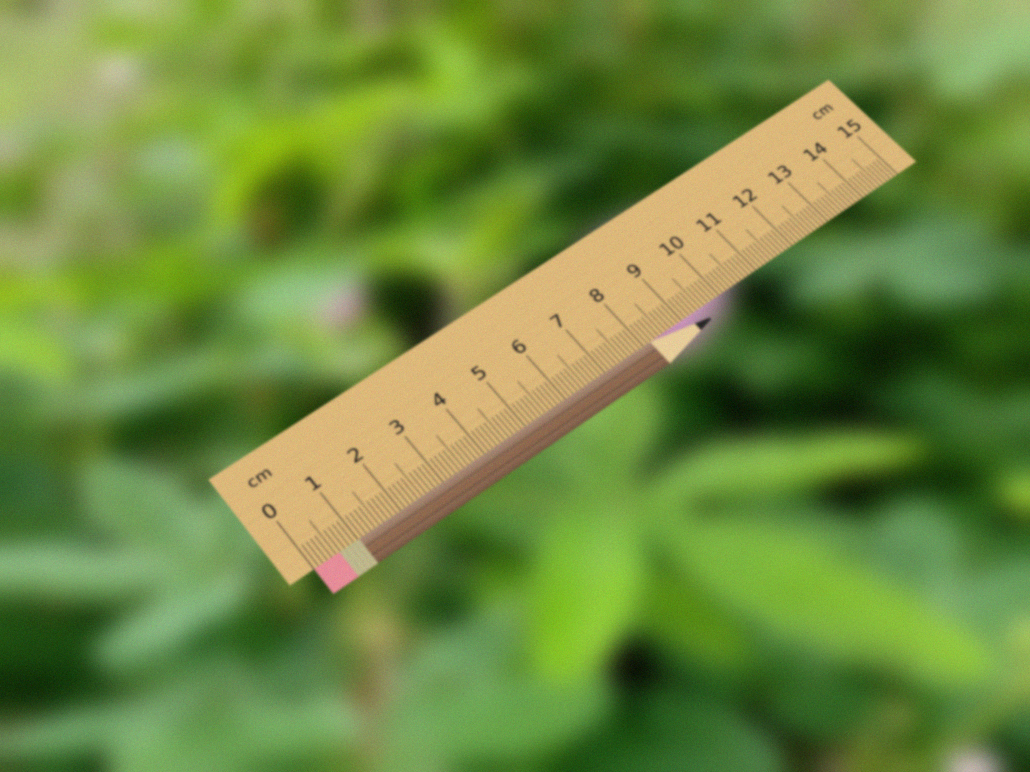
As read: 9.5cm
